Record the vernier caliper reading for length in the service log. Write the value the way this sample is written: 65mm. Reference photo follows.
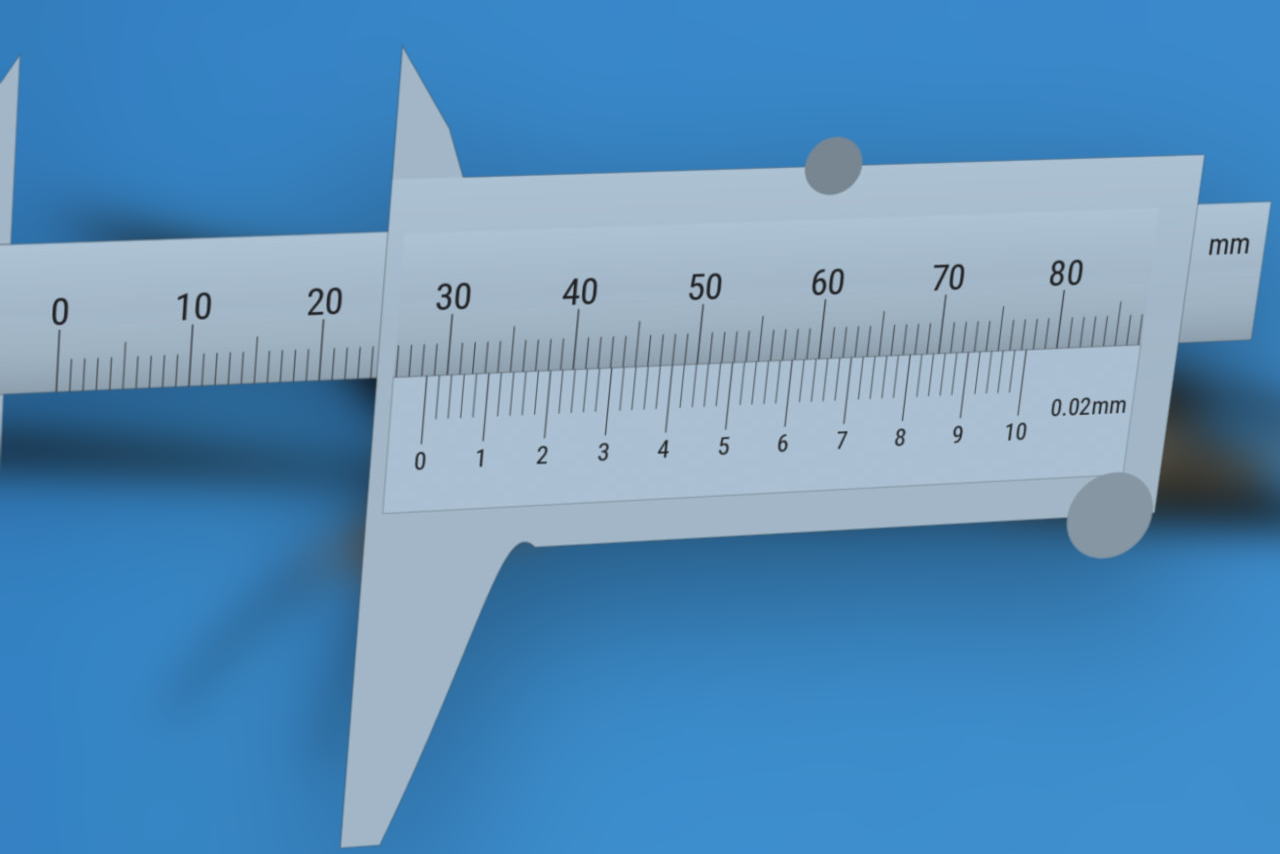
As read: 28.4mm
